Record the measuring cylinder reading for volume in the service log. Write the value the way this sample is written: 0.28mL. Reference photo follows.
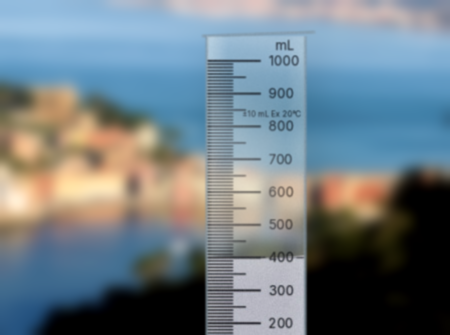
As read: 400mL
